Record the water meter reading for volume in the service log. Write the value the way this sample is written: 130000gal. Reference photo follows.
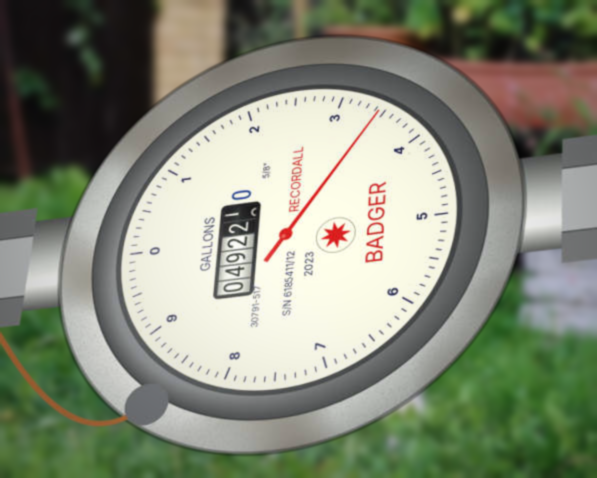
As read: 492213.4gal
